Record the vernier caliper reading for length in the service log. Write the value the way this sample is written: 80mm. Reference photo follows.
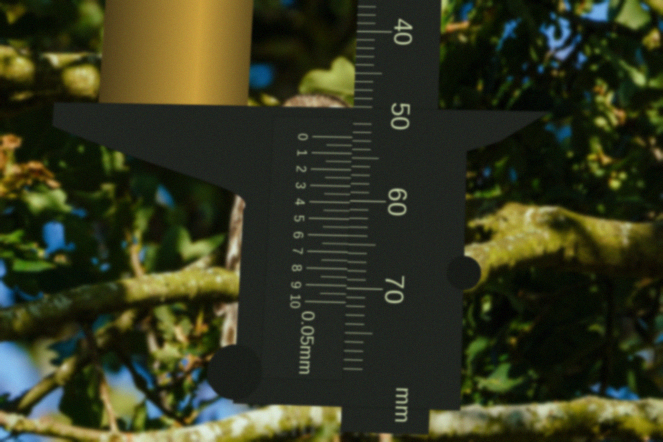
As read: 52.6mm
